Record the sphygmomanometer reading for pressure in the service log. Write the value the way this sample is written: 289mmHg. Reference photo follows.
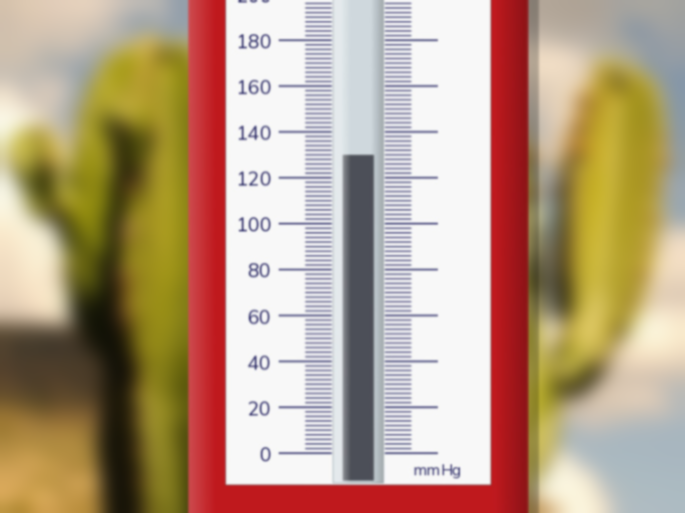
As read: 130mmHg
